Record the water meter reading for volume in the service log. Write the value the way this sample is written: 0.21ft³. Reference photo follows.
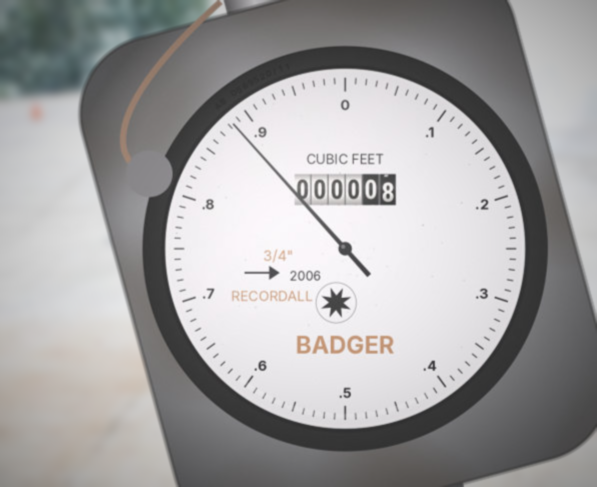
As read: 7.88ft³
